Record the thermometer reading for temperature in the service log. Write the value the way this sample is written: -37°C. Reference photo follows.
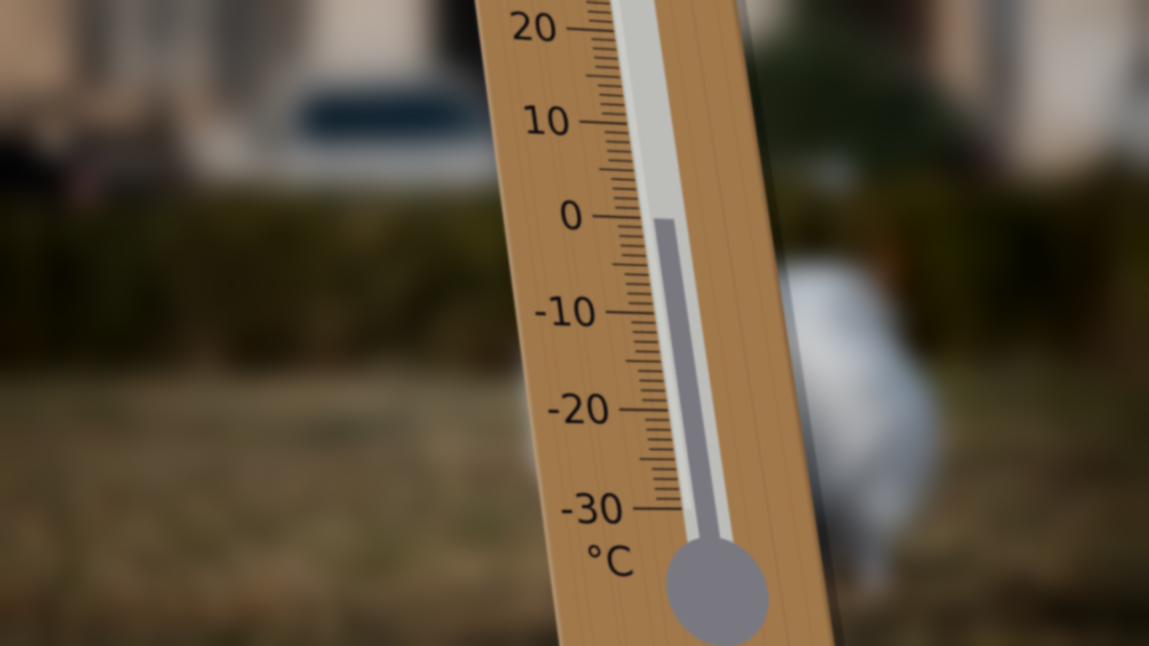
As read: 0°C
